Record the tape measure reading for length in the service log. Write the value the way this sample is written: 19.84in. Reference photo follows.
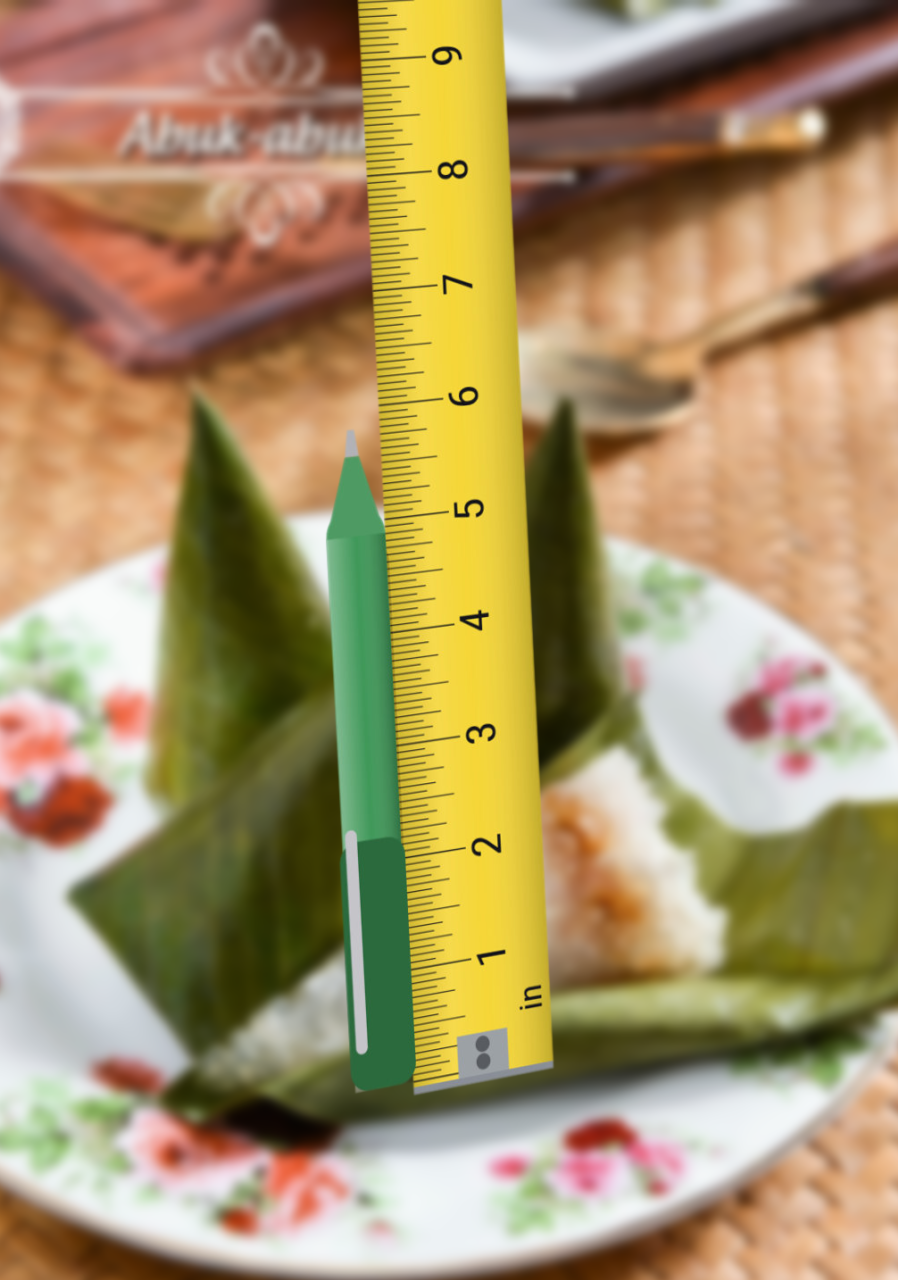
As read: 5.8125in
